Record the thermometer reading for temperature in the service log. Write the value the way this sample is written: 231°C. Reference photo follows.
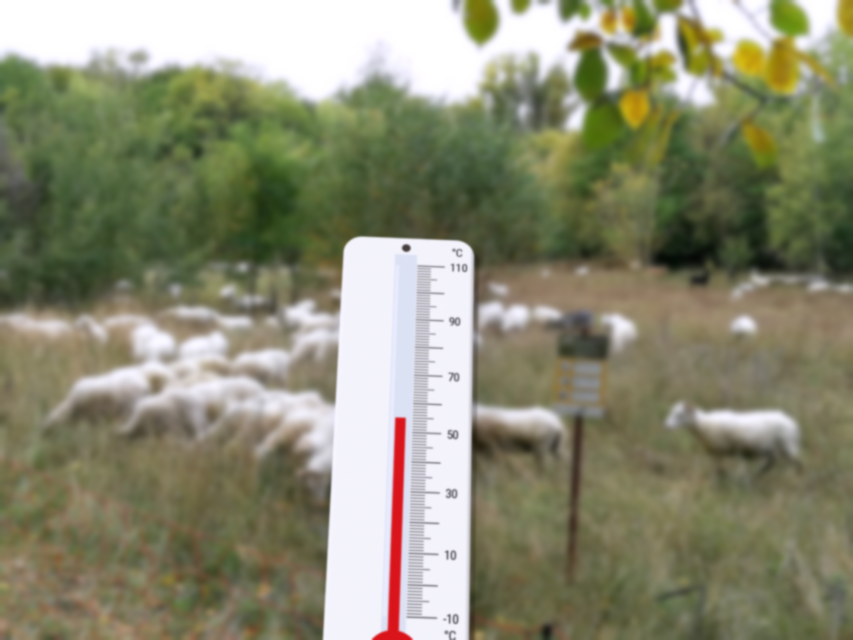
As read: 55°C
